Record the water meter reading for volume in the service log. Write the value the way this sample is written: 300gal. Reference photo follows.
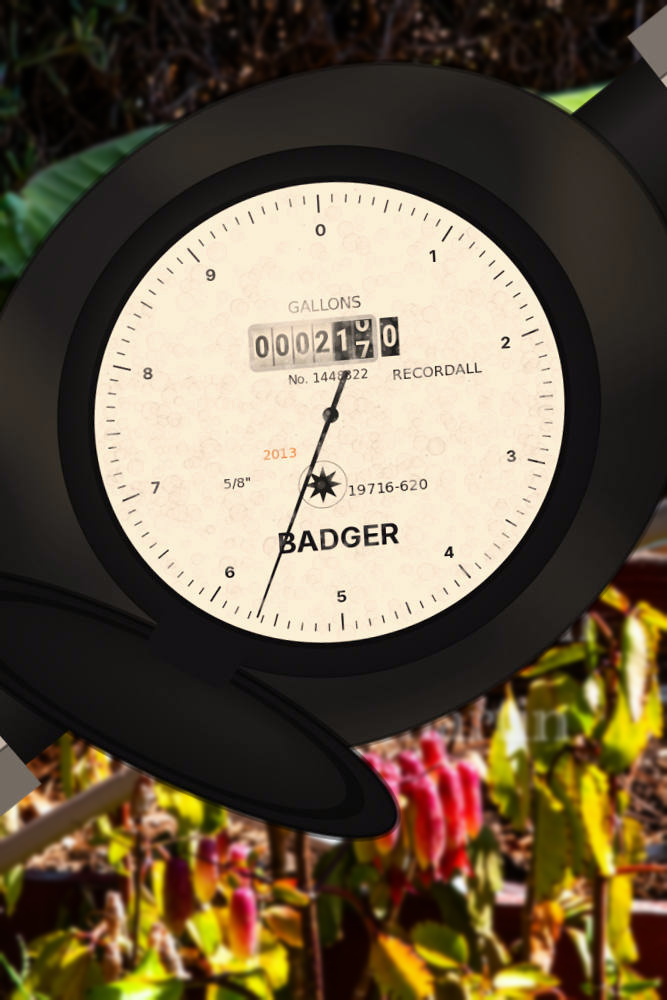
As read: 2165.6gal
